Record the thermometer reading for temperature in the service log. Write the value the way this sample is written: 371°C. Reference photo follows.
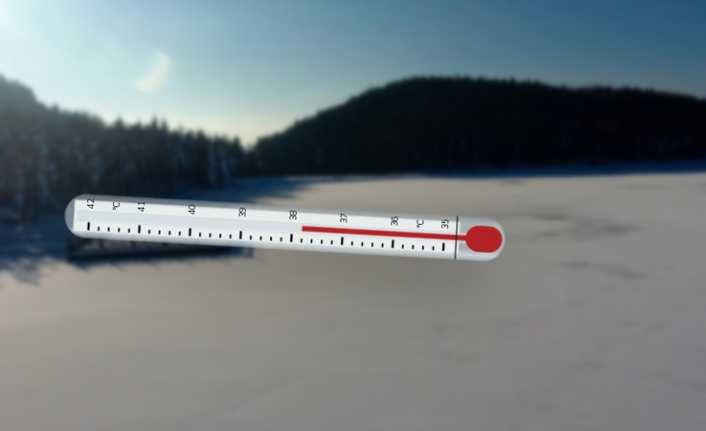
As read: 37.8°C
